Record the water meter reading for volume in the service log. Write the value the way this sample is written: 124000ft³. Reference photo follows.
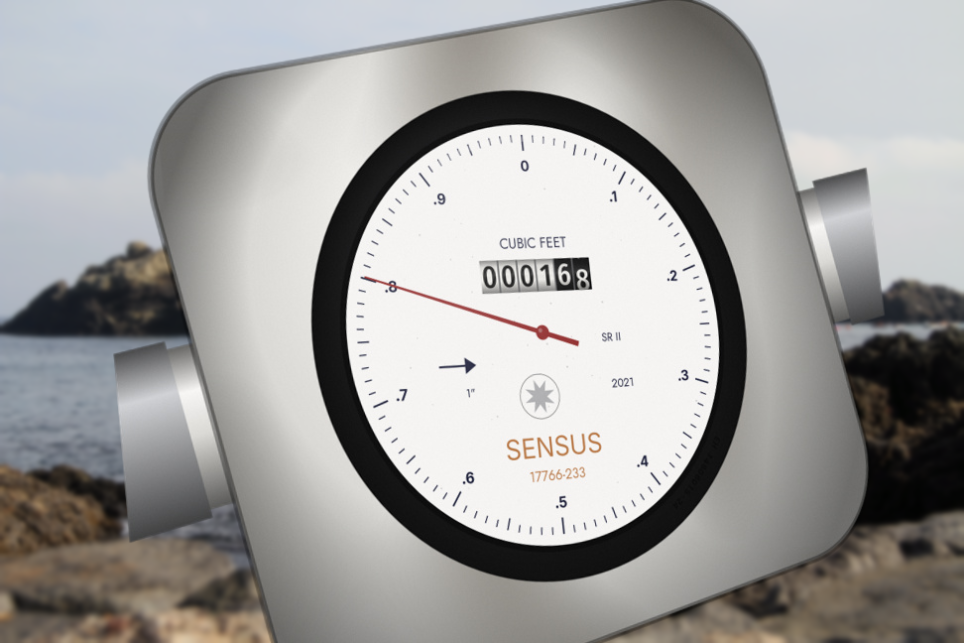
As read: 167.80ft³
